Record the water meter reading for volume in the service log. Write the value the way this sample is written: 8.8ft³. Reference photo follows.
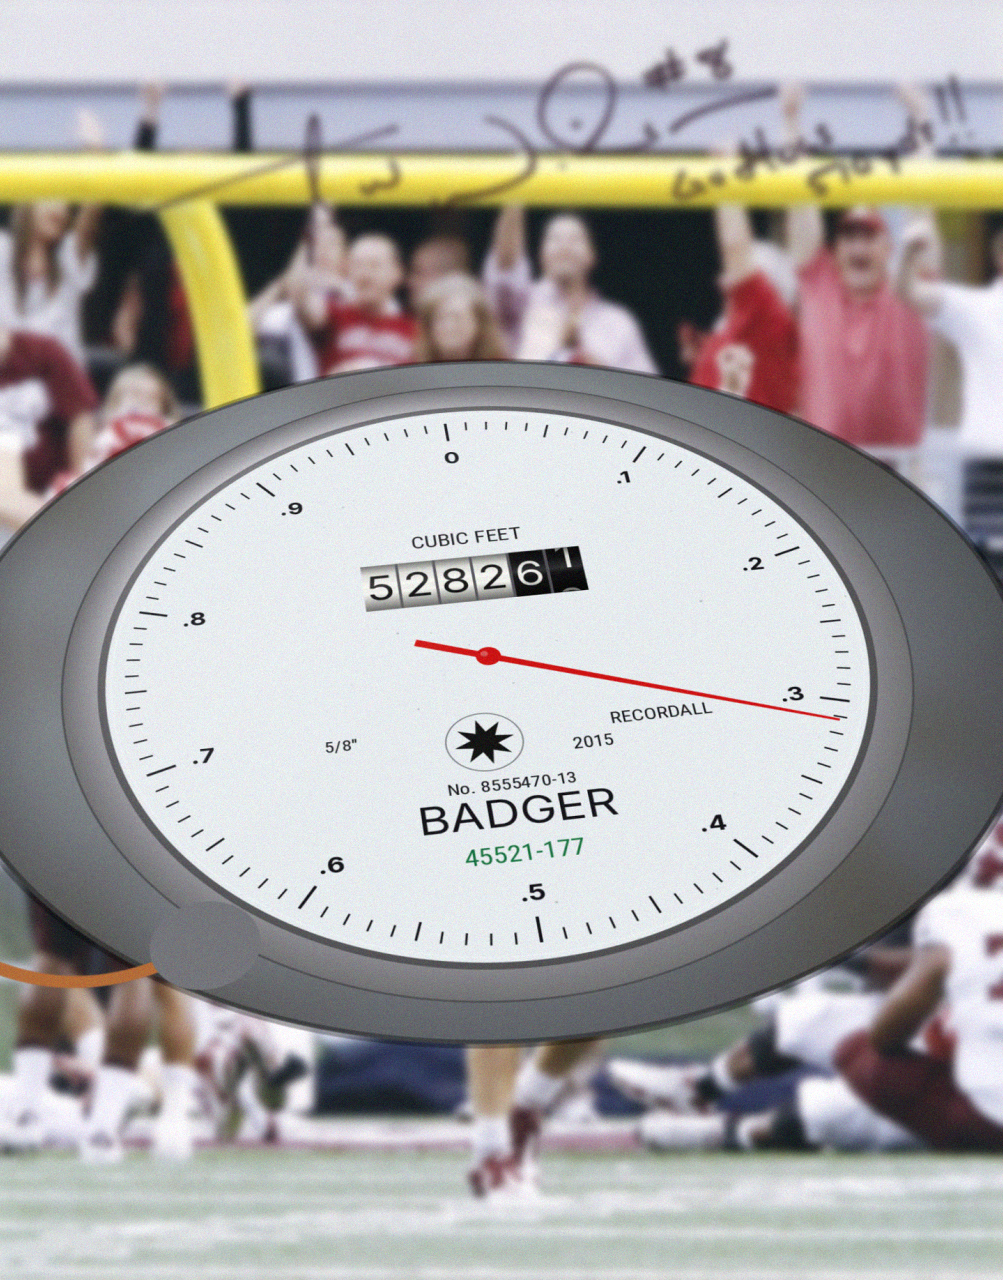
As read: 528261.31ft³
